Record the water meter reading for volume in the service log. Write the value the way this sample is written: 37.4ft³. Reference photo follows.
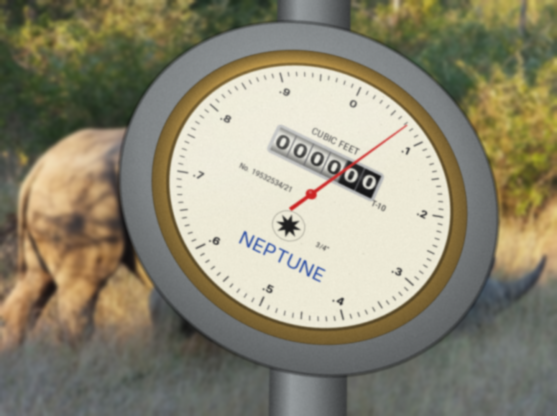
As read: 0.07ft³
